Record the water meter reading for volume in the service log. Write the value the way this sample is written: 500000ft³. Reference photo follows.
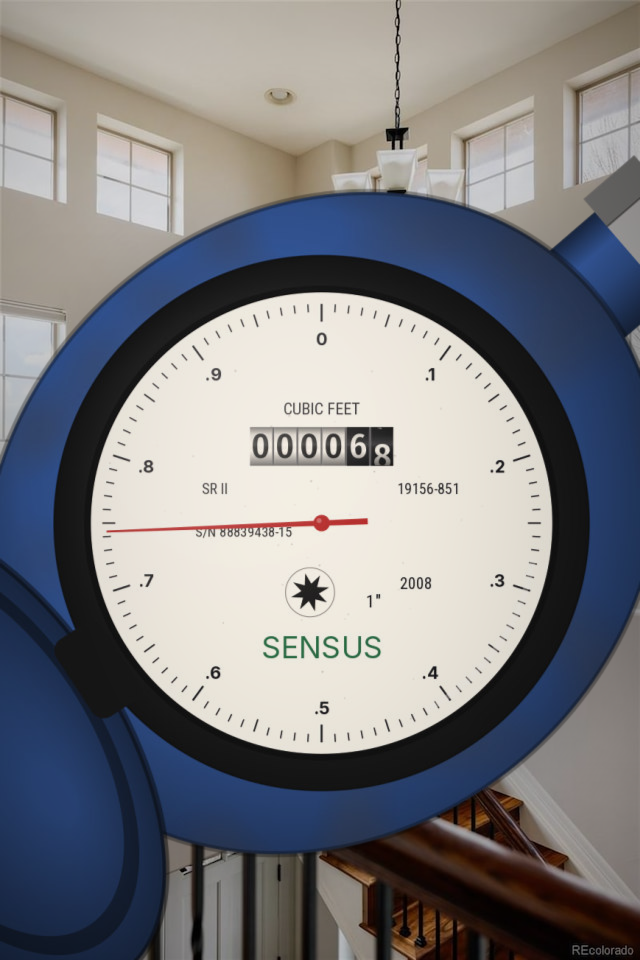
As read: 67.74ft³
